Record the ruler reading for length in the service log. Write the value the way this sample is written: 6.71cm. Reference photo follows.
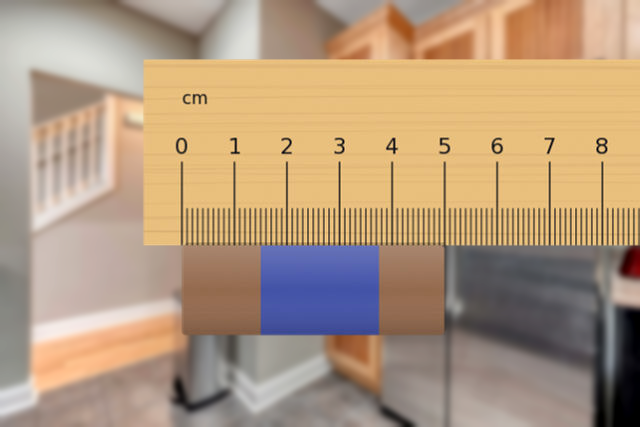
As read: 5cm
